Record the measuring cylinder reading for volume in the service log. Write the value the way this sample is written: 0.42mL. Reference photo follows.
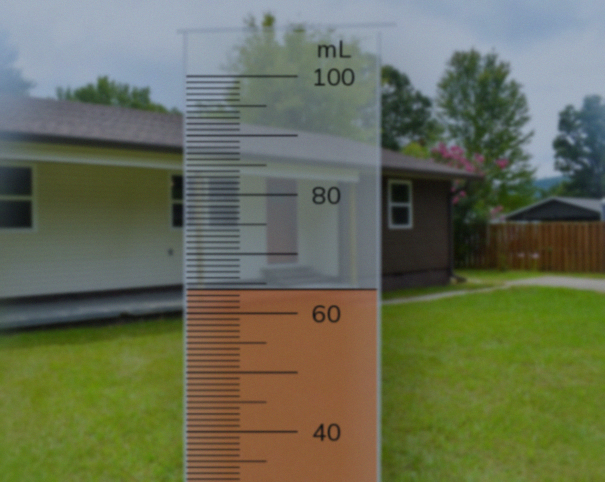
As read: 64mL
